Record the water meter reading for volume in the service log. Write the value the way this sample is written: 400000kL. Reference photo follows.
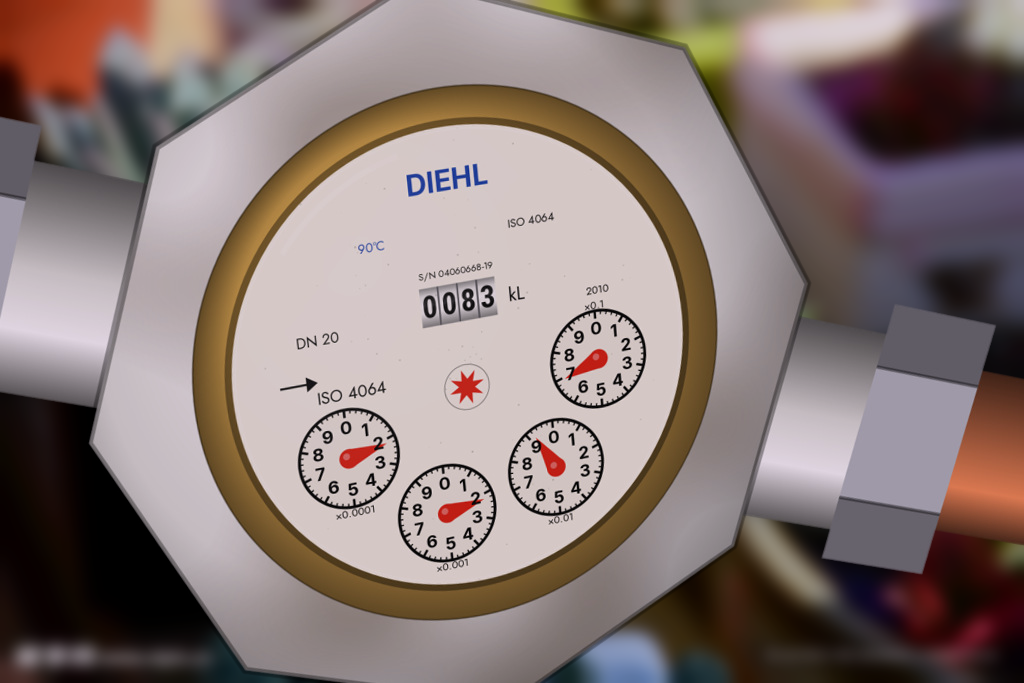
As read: 83.6922kL
